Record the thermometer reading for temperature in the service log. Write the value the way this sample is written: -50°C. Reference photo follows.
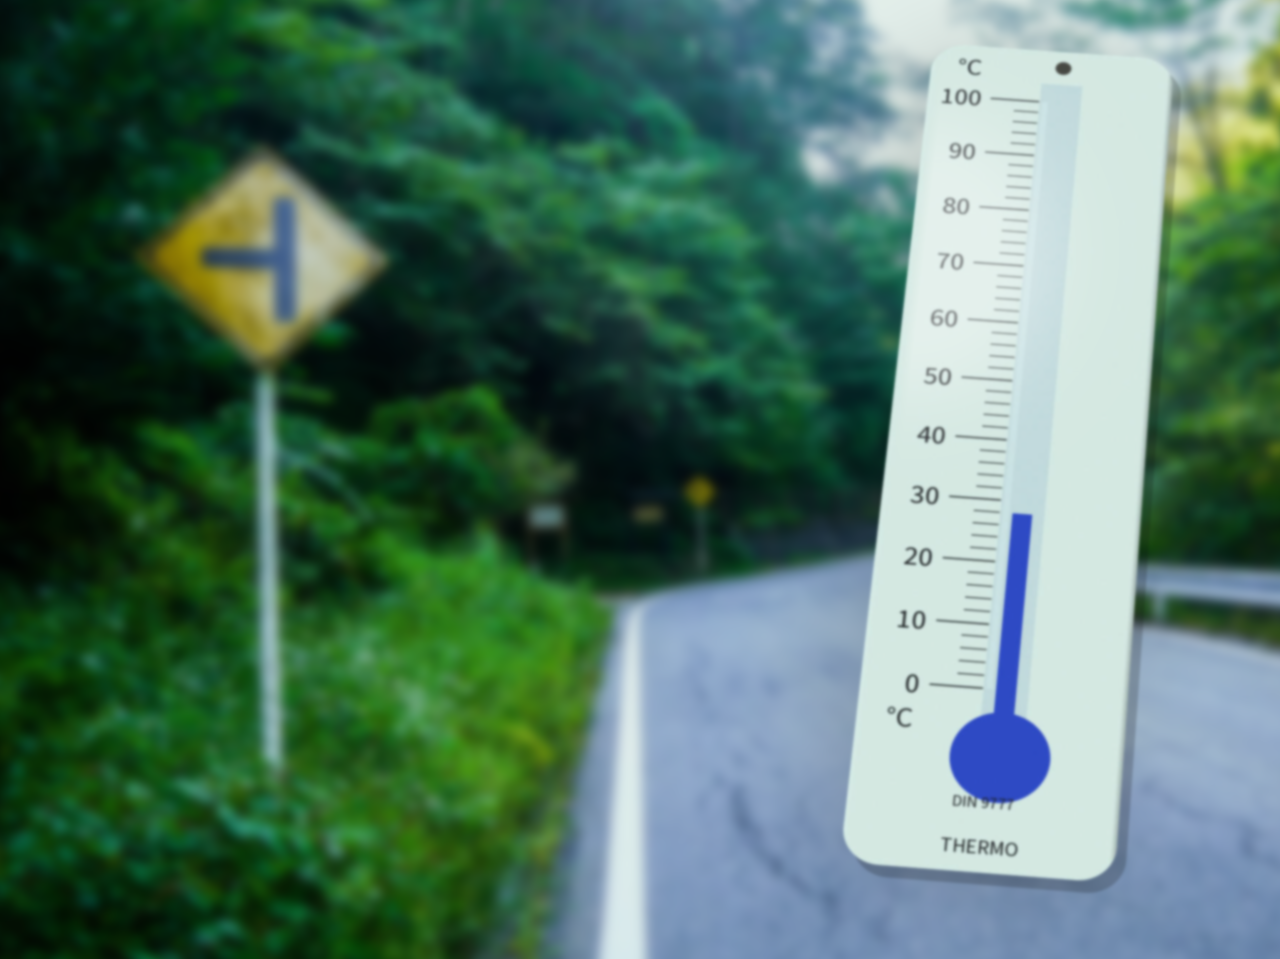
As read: 28°C
